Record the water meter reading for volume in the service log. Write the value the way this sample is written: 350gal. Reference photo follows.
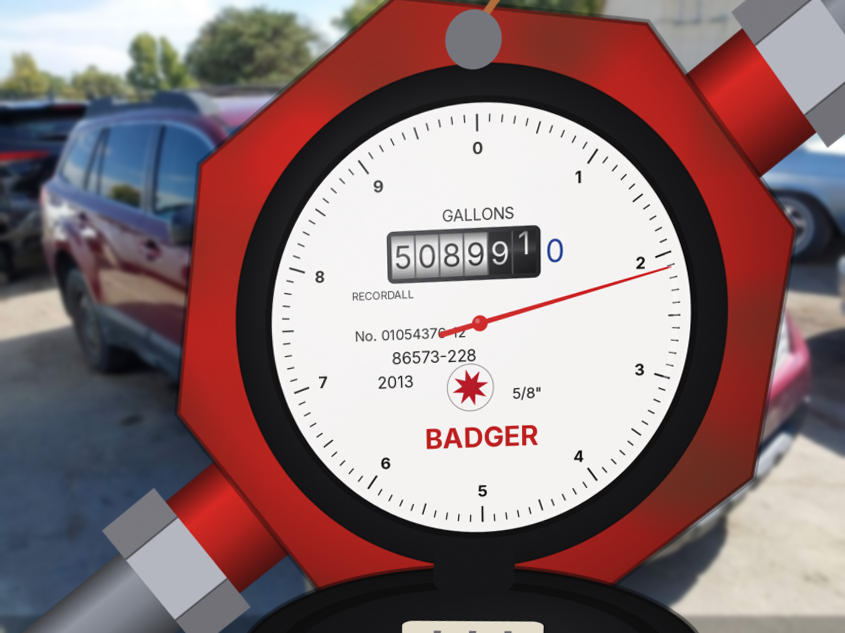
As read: 5089912.1gal
